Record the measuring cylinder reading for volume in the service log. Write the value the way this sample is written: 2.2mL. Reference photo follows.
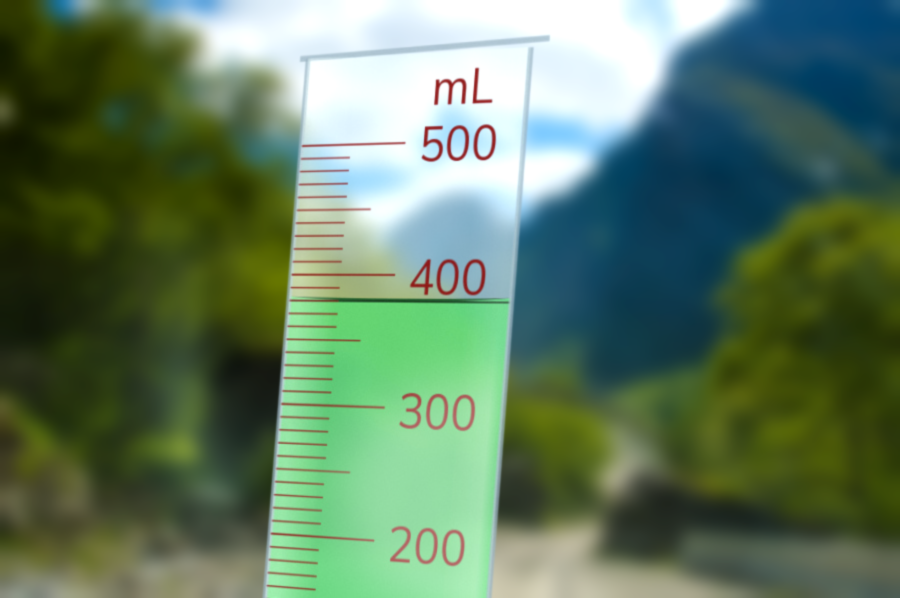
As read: 380mL
